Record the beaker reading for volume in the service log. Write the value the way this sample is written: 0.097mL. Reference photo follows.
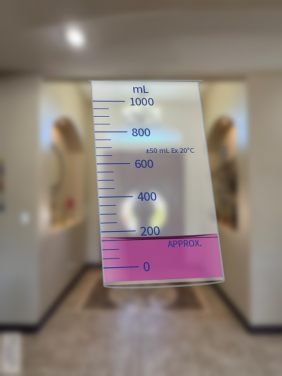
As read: 150mL
